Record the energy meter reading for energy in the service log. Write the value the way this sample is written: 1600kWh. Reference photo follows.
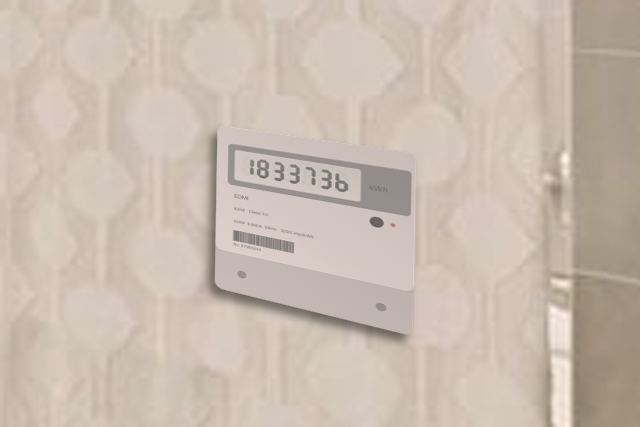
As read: 1833736kWh
